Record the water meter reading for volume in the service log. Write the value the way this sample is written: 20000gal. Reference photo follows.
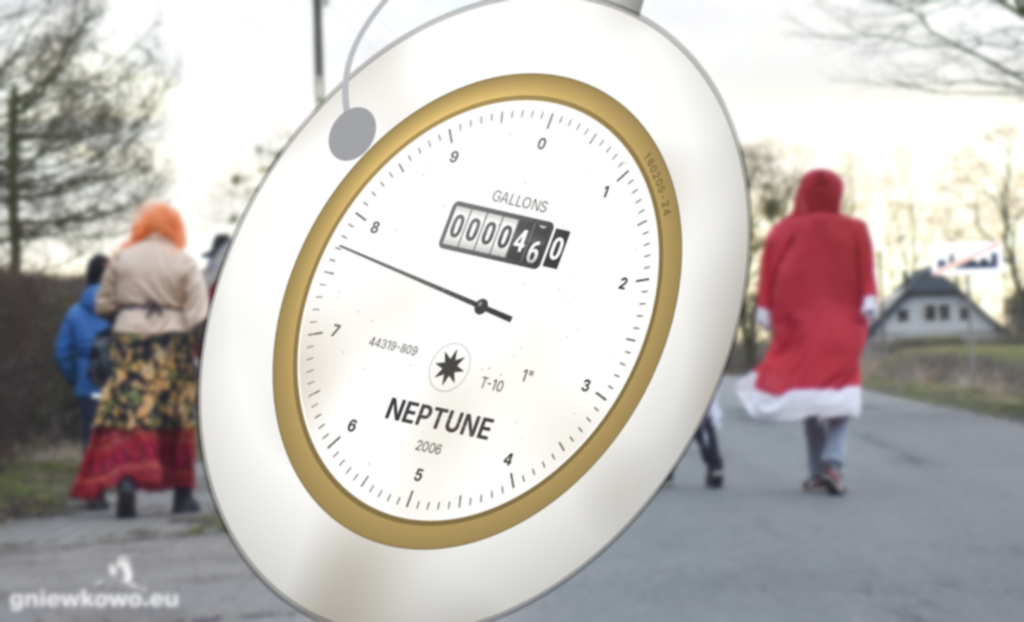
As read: 457.7gal
